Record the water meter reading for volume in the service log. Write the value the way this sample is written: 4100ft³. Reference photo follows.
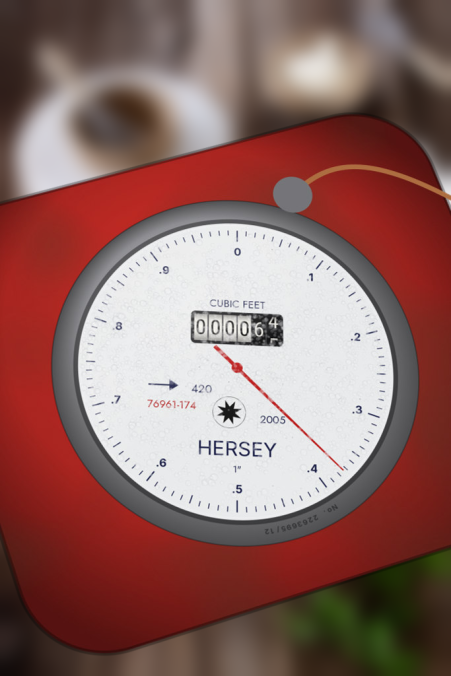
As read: 64.37ft³
